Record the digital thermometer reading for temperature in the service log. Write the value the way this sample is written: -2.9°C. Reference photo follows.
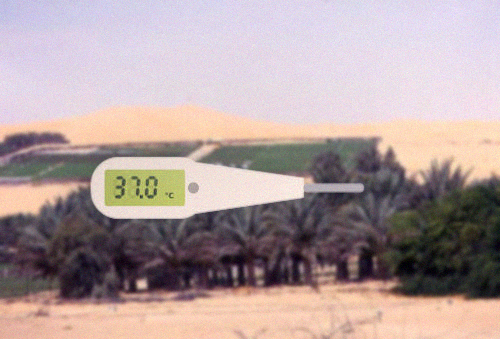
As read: 37.0°C
